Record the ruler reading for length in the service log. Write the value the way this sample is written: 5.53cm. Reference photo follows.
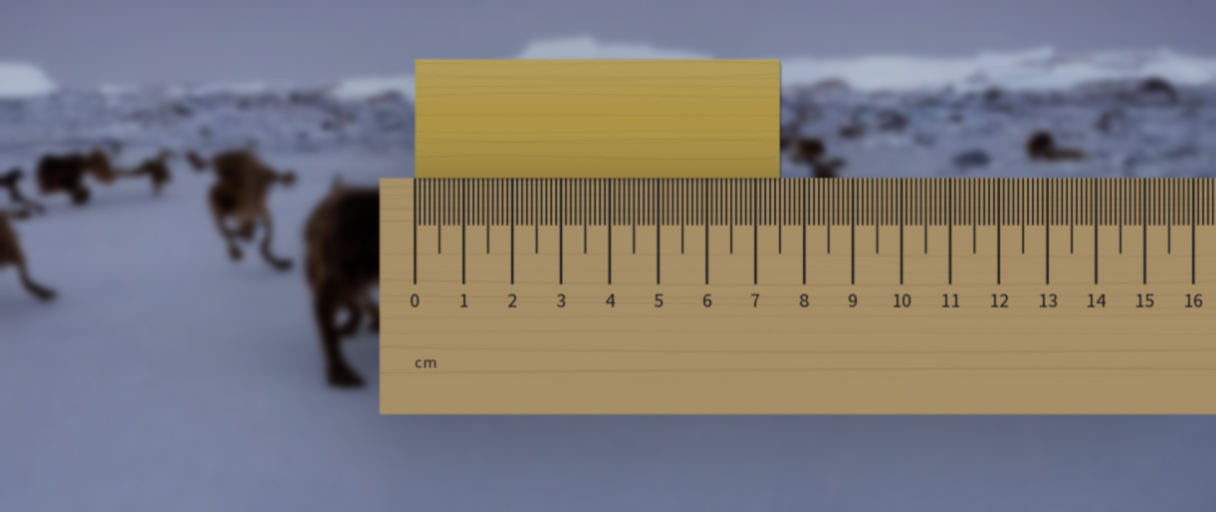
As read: 7.5cm
